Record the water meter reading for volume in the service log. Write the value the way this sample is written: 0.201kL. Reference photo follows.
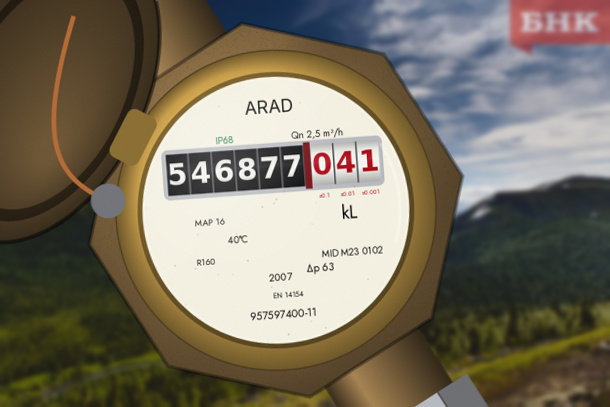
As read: 546877.041kL
